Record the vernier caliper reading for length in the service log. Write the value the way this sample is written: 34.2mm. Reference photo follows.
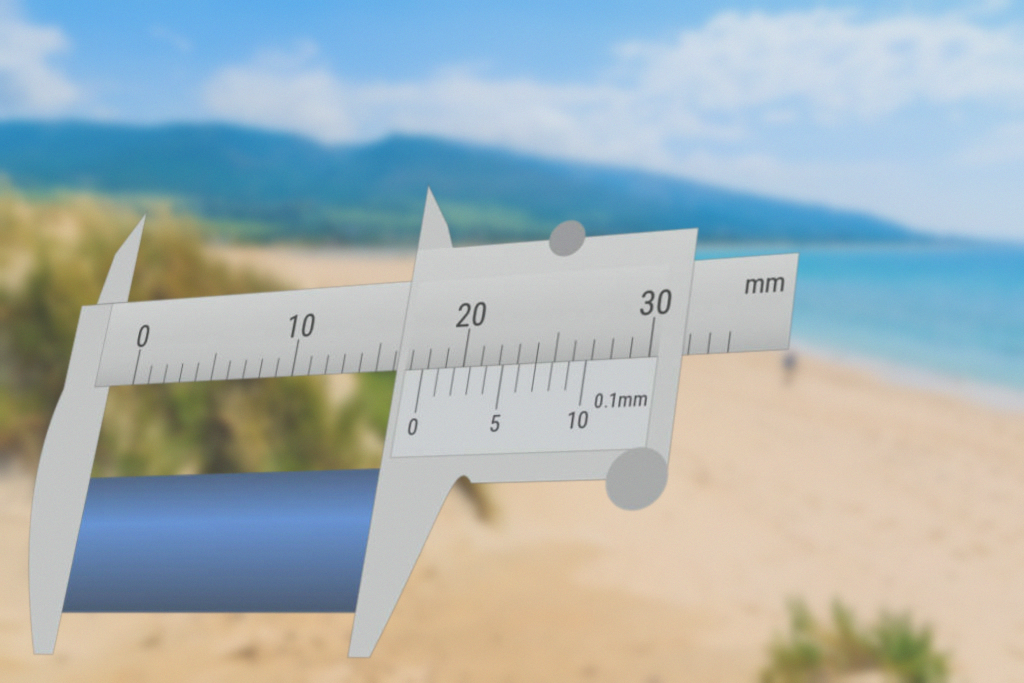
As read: 17.7mm
